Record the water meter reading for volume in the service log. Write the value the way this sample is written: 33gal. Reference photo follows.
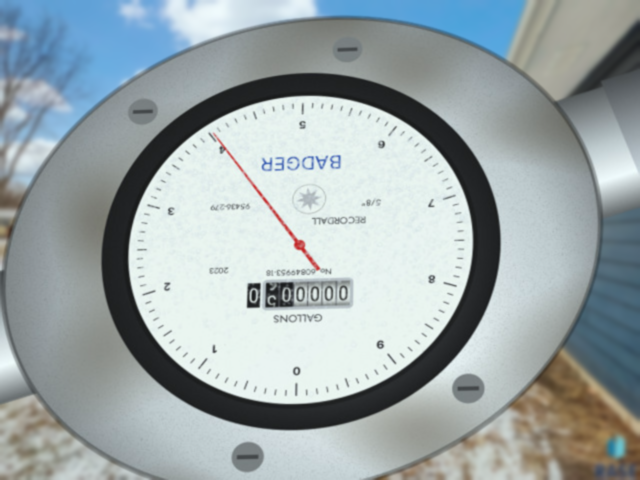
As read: 54.0gal
